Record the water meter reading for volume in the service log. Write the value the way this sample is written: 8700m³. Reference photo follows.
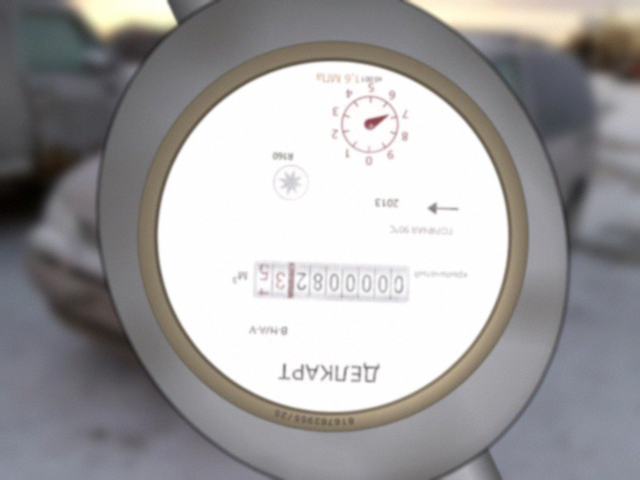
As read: 82.346m³
